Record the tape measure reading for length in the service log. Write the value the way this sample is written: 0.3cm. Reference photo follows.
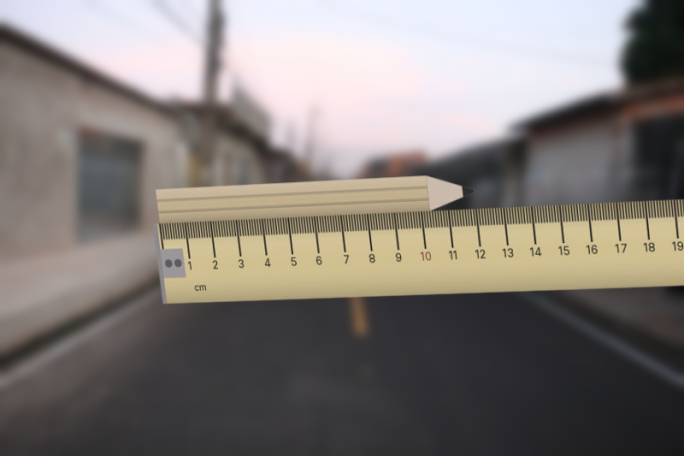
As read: 12cm
